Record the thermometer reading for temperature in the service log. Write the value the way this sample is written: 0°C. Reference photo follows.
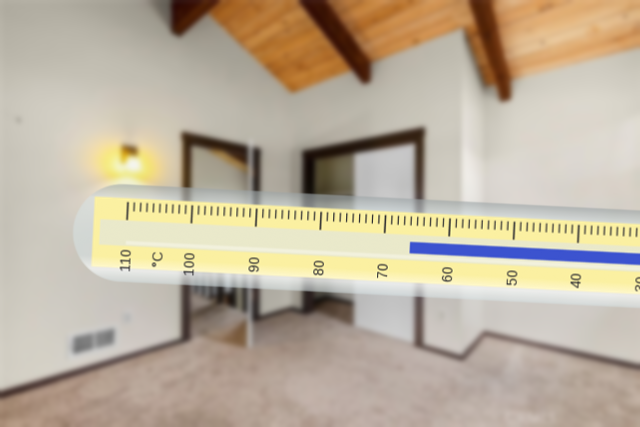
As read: 66°C
